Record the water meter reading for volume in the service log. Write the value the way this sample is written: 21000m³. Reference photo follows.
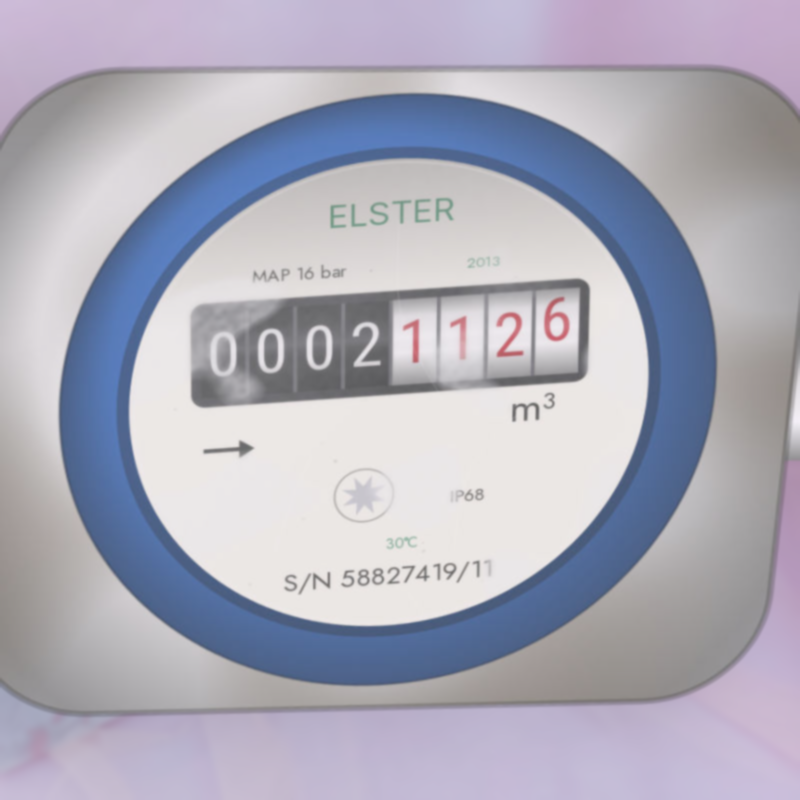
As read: 2.1126m³
